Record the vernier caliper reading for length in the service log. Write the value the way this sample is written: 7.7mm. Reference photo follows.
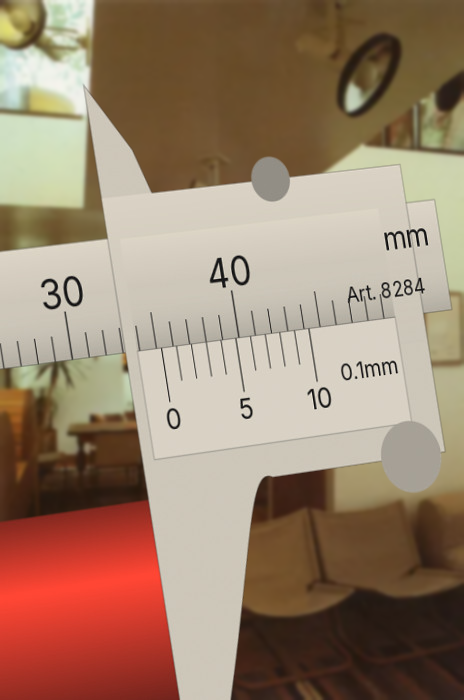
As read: 35.3mm
